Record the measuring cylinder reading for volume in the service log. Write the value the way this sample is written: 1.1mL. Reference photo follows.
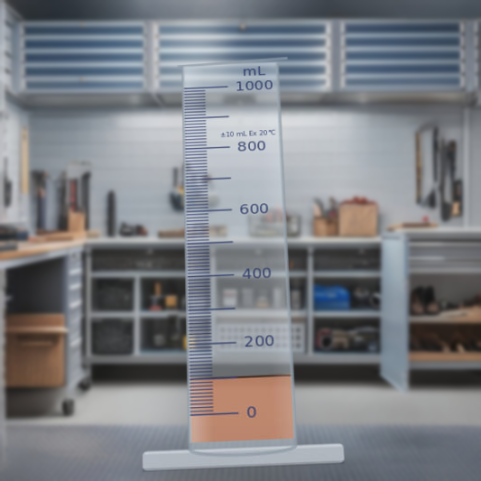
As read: 100mL
